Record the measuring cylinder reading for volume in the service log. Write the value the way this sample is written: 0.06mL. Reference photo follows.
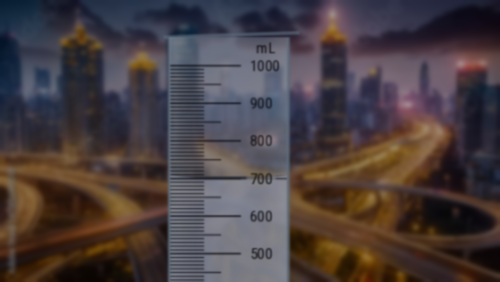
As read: 700mL
